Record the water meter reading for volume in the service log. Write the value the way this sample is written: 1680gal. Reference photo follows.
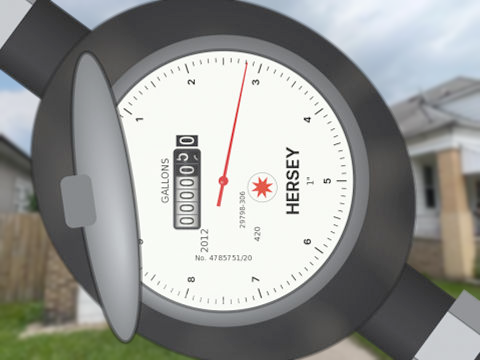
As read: 52.8gal
